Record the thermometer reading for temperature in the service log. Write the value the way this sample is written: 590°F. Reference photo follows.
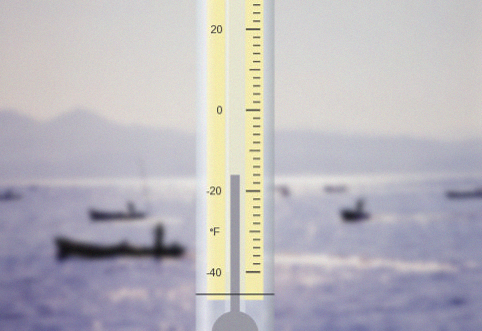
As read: -16°F
